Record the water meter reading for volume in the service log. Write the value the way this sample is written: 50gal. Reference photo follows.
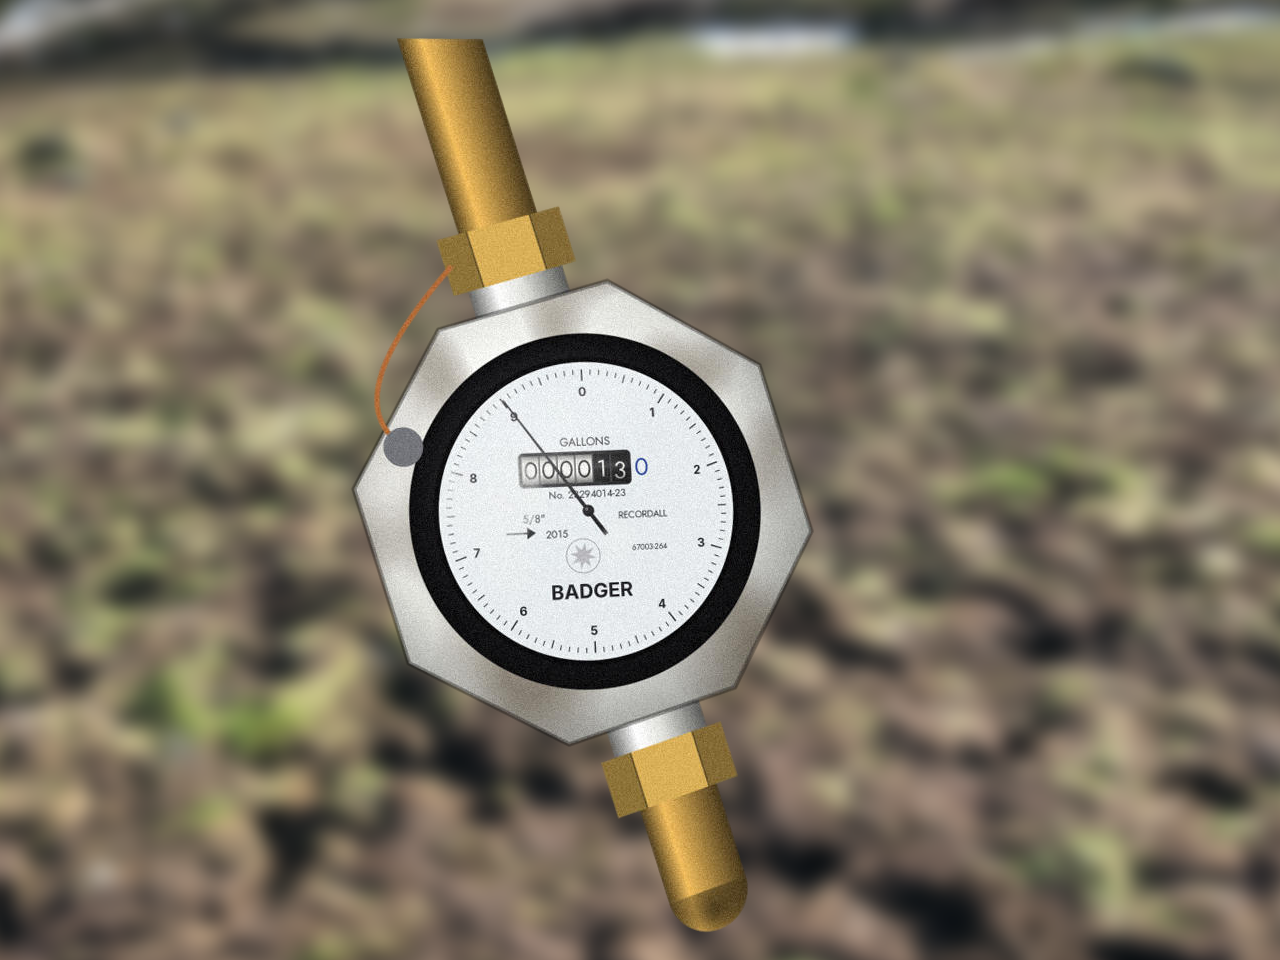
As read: 129.0gal
